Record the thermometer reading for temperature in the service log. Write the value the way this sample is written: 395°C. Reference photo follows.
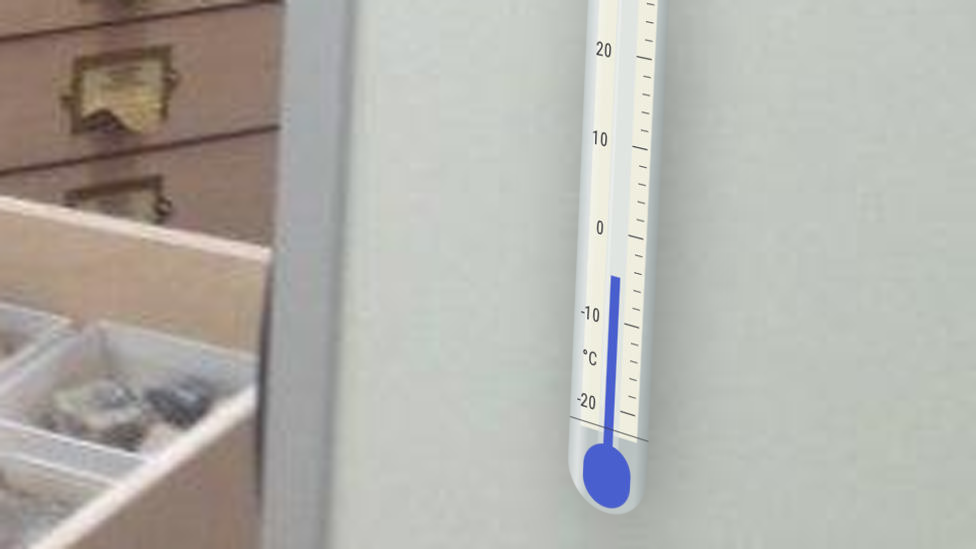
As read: -5°C
